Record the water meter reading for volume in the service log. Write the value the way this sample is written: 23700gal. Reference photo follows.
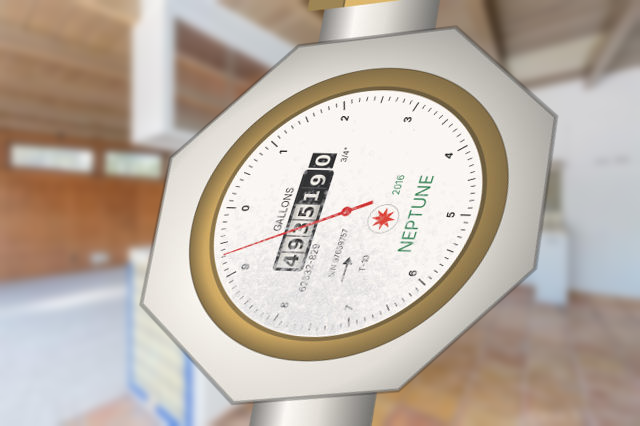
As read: 4935189.3gal
